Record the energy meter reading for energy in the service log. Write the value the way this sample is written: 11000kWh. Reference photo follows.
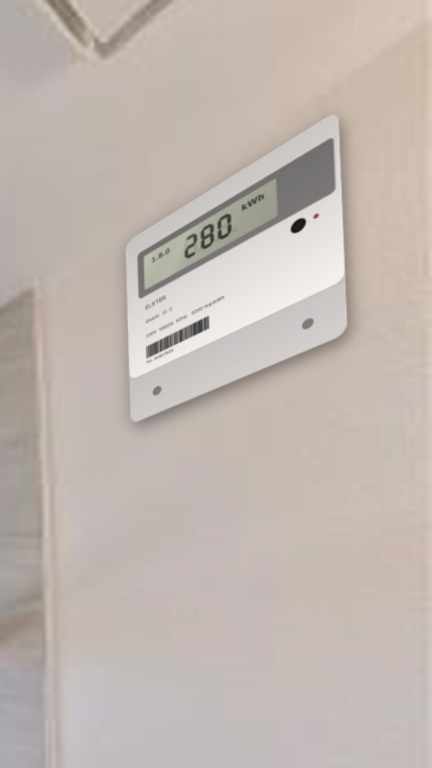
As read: 280kWh
